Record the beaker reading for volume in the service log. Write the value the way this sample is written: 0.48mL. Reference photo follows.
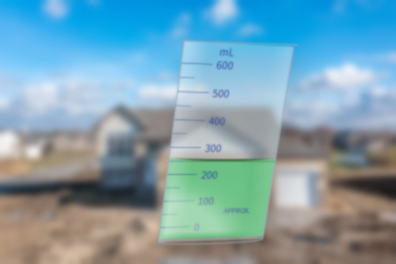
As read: 250mL
